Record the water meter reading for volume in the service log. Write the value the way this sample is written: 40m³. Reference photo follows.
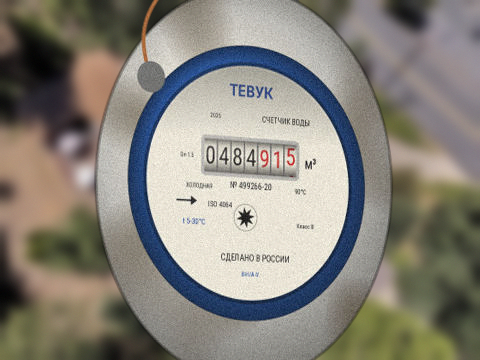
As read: 484.915m³
